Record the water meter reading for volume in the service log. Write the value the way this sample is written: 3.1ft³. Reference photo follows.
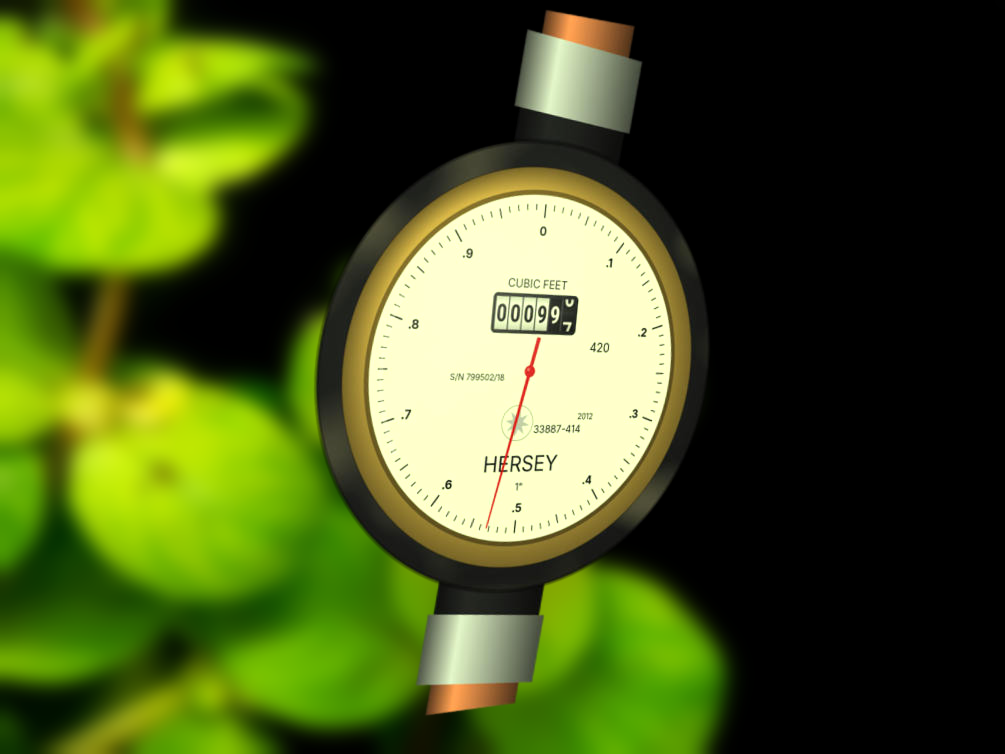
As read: 996.53ft³
